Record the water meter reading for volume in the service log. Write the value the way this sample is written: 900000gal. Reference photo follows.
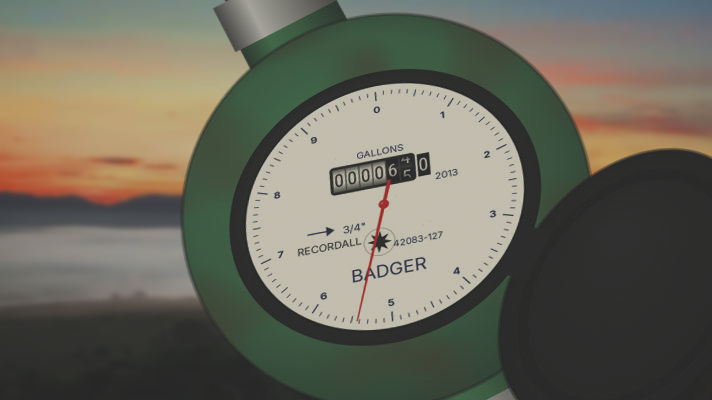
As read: 645.4gal
